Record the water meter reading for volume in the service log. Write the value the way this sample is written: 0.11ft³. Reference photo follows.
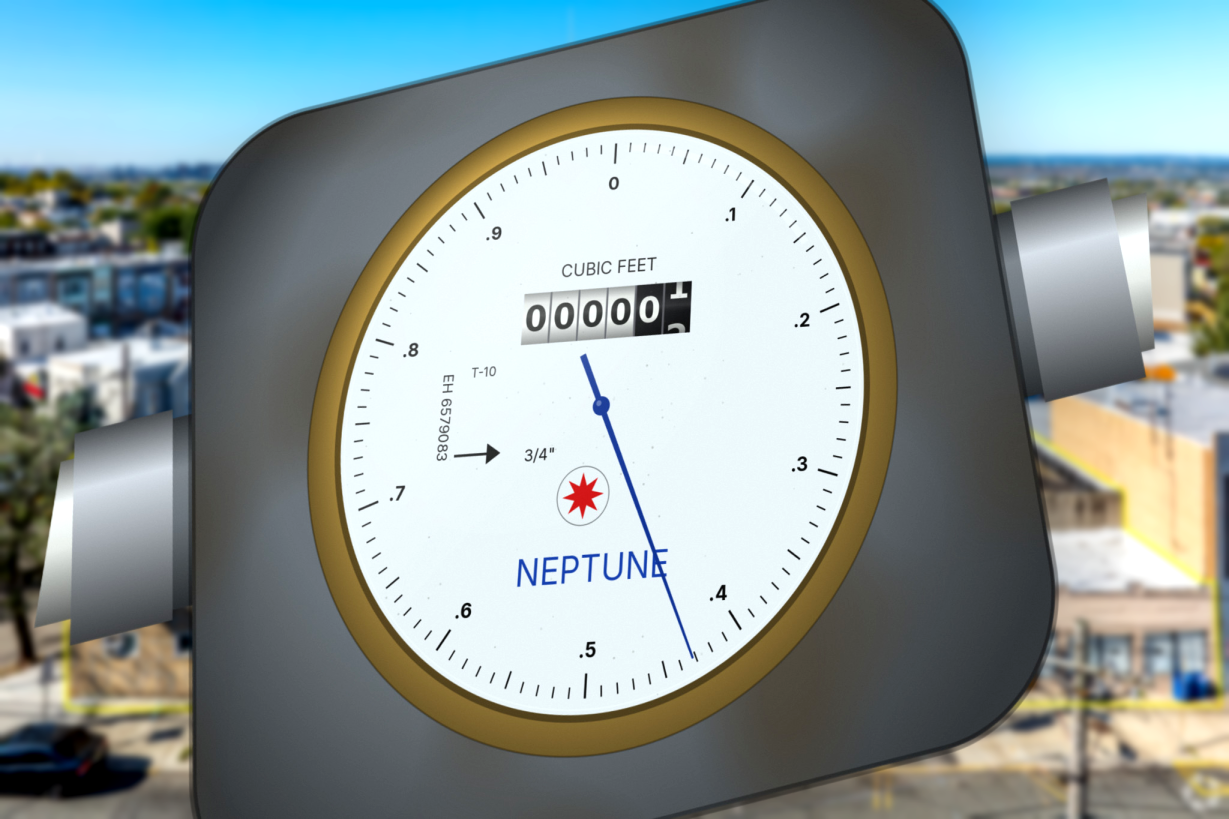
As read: 1.43ft³
